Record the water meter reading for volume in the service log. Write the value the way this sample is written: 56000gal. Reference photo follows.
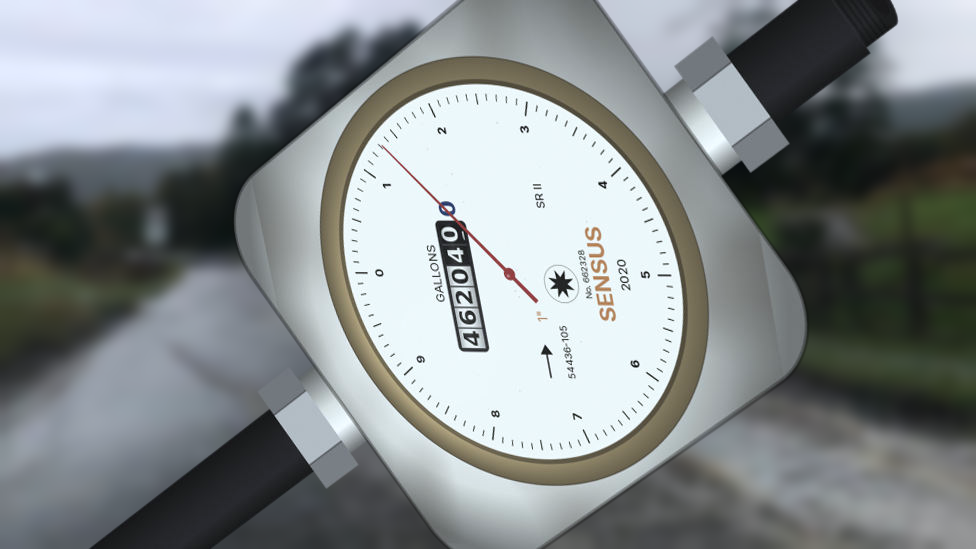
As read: 4620401.3gal
